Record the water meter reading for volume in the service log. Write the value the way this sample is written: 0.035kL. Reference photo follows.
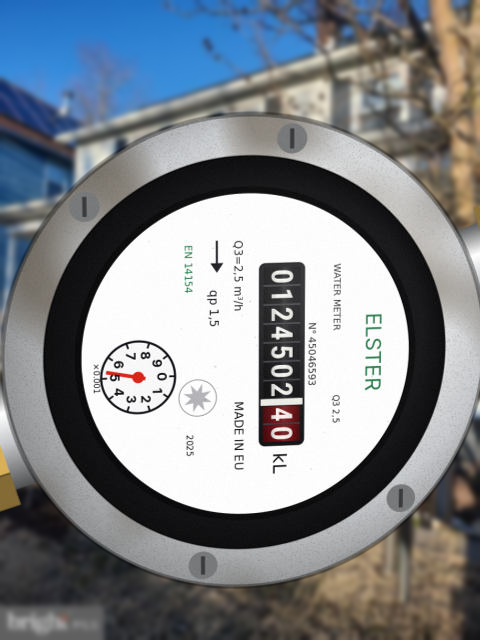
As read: 124502.405kL
